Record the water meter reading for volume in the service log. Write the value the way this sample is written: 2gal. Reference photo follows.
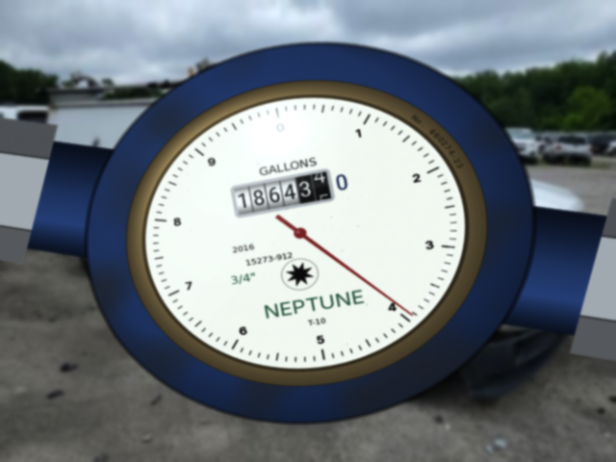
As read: 1864343.9gal
